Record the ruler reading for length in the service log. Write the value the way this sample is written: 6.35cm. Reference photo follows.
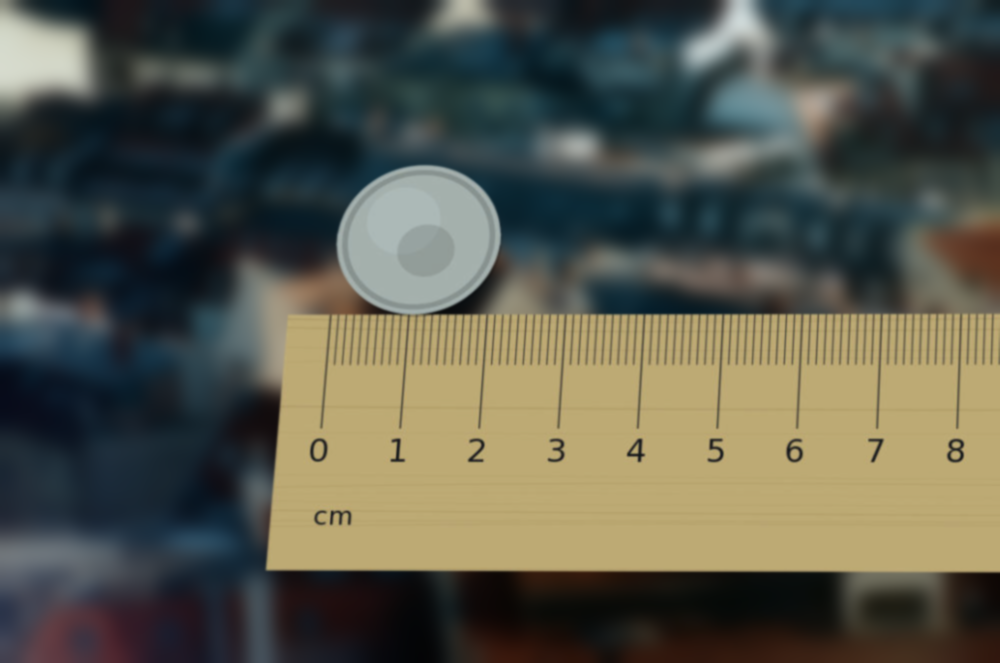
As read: 2.1cm
